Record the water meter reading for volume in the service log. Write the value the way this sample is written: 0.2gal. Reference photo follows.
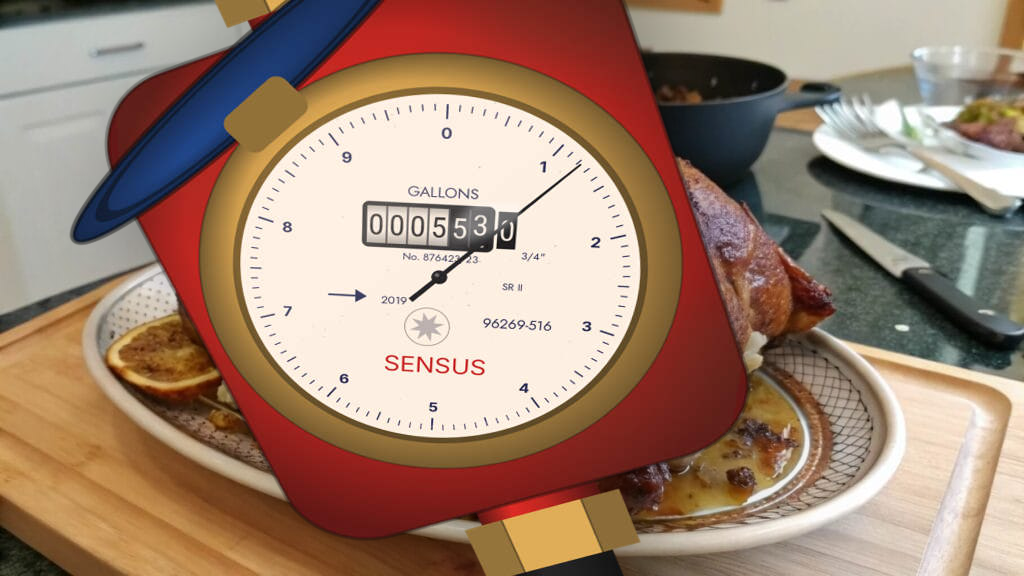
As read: 5531.2gal
